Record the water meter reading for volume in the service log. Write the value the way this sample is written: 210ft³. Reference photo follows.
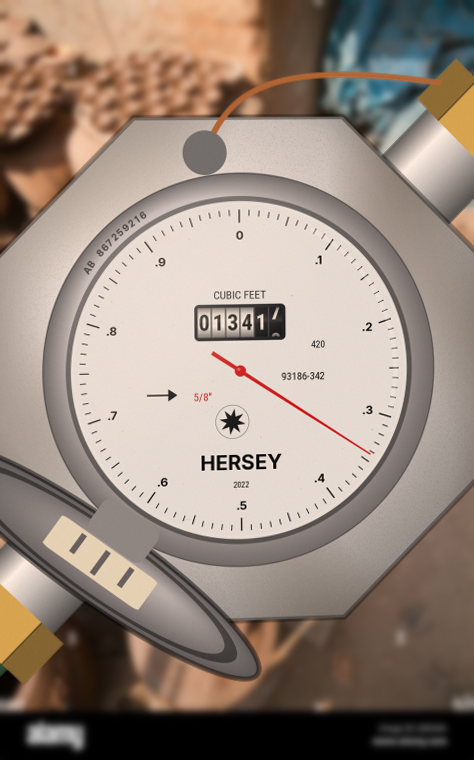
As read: 13417.34ft³
